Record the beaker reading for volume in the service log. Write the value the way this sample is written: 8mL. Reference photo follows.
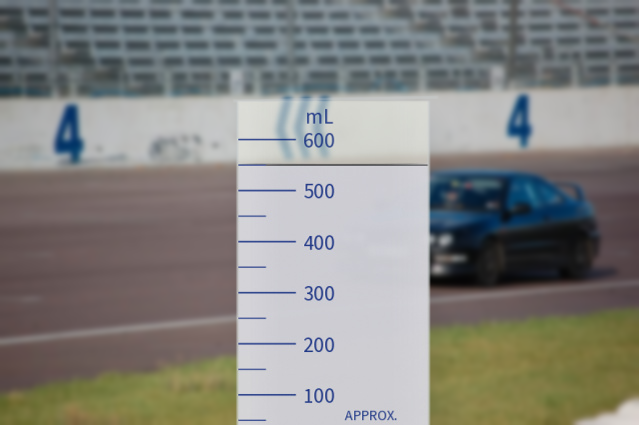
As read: 550mL
